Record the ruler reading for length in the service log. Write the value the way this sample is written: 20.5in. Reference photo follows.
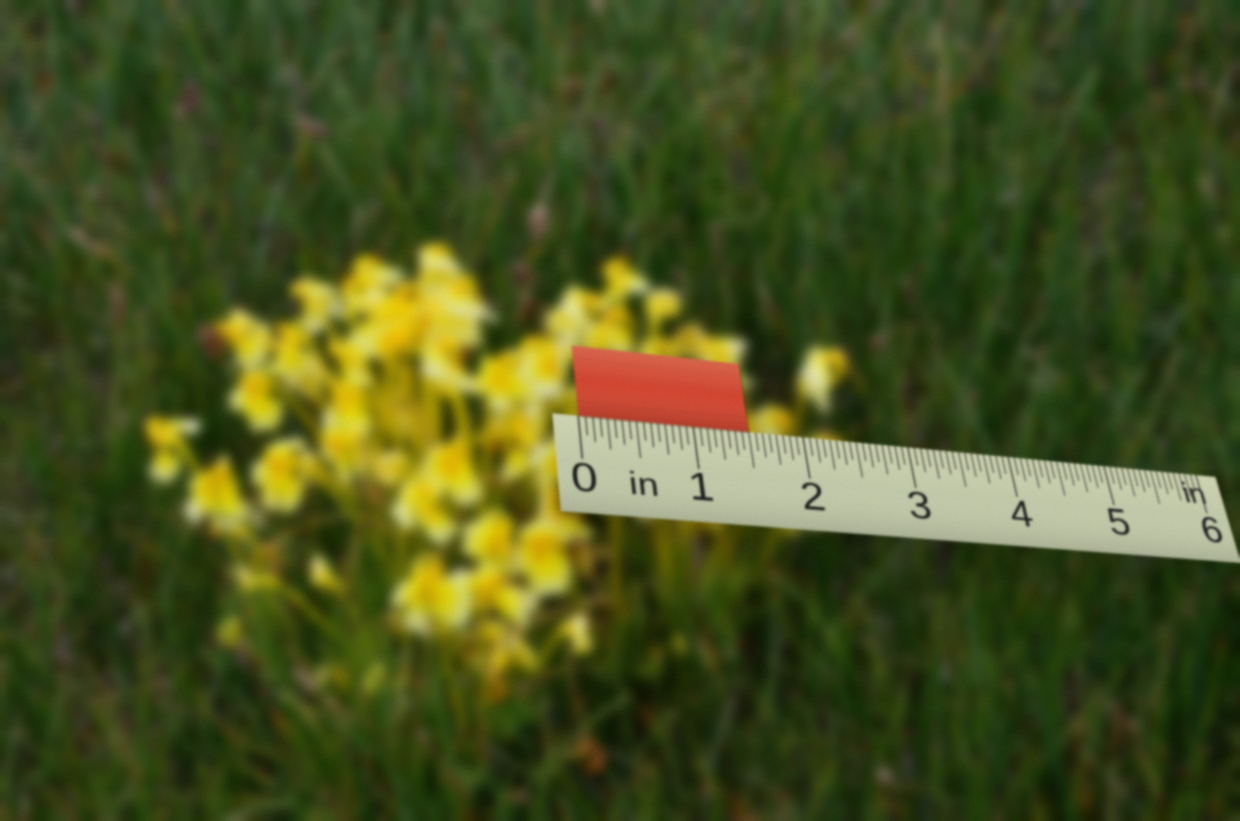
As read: 1.5in
